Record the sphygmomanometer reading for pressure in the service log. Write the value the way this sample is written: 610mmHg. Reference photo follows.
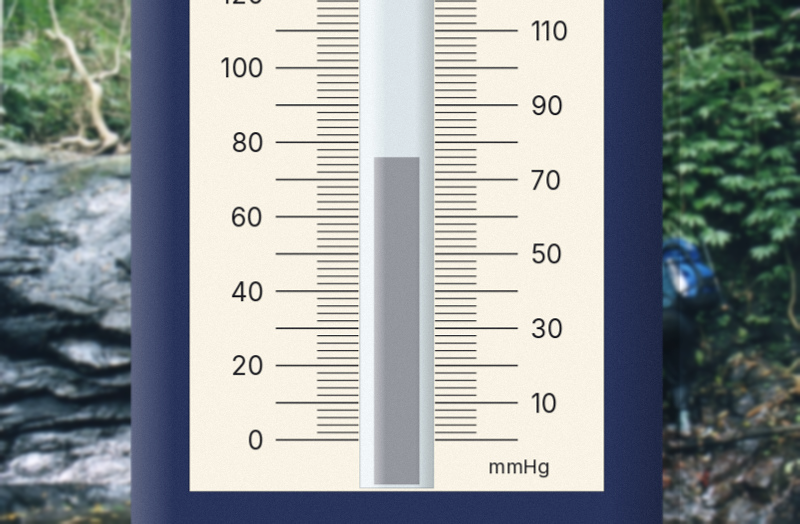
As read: 76mmHg
